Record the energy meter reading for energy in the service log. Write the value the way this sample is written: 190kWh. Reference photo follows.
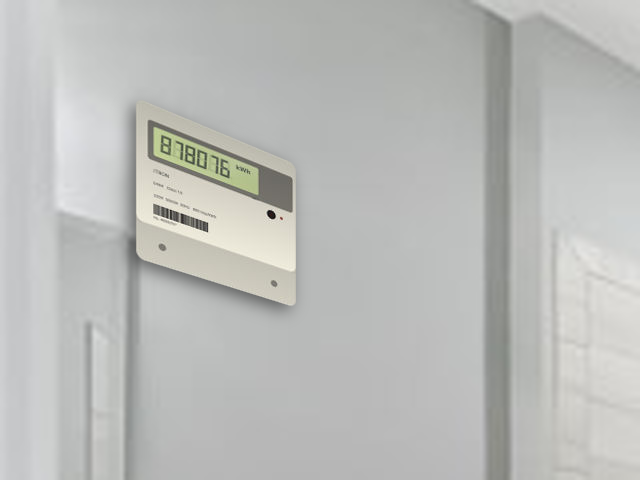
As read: 878076kWh
